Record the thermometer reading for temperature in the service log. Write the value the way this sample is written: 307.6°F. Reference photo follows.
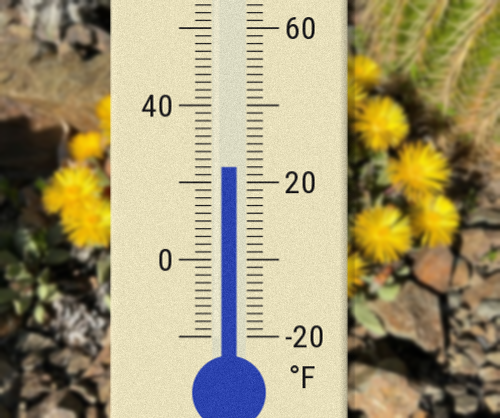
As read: 24°F
